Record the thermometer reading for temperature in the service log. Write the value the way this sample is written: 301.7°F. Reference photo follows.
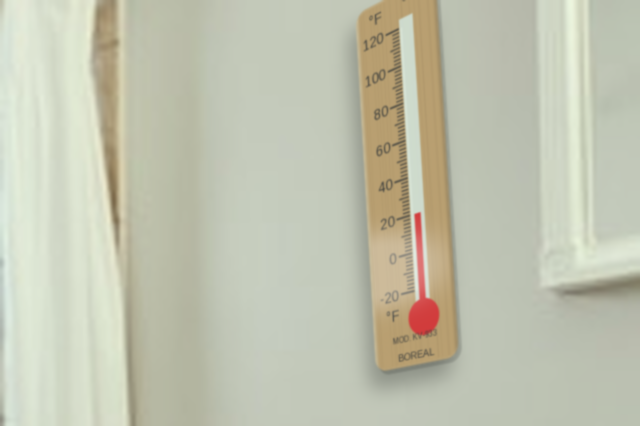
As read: 20°F
